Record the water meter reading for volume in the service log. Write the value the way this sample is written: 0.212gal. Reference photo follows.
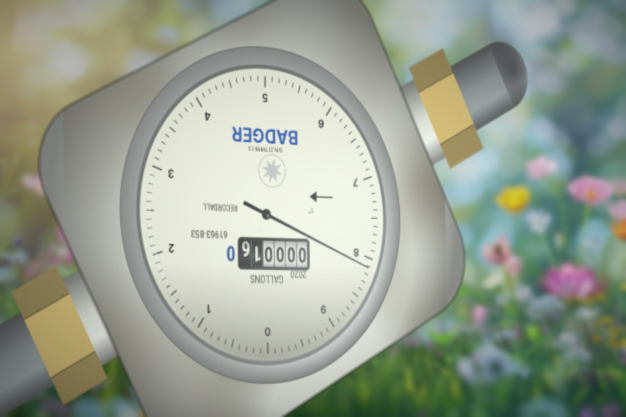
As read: 158.1gal
